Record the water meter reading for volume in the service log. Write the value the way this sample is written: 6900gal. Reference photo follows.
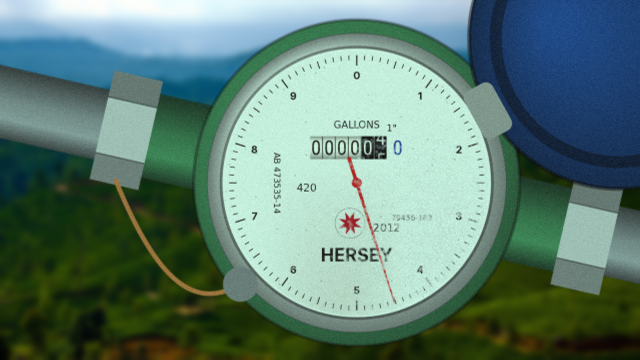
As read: 44.5gal
